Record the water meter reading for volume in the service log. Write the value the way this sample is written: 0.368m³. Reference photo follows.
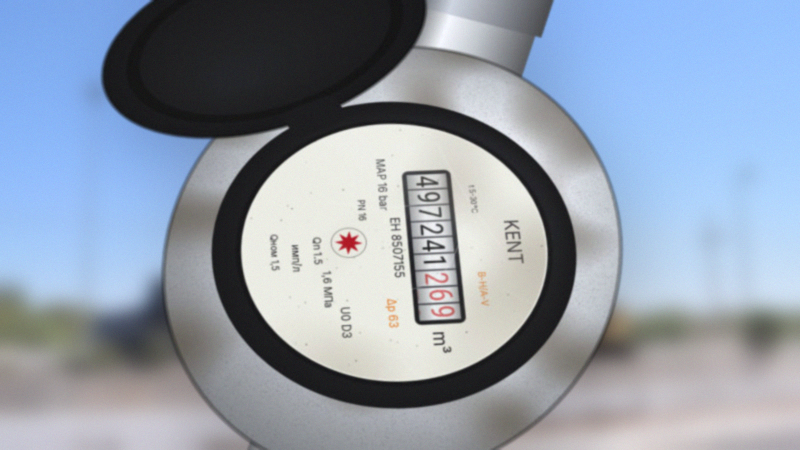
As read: 497241.269m³
